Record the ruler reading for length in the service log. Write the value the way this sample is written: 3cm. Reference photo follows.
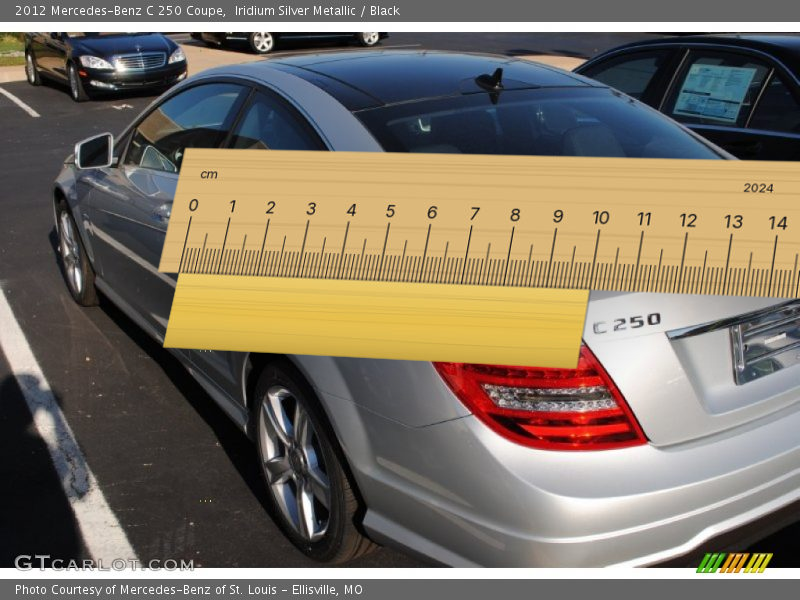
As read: 10cm
